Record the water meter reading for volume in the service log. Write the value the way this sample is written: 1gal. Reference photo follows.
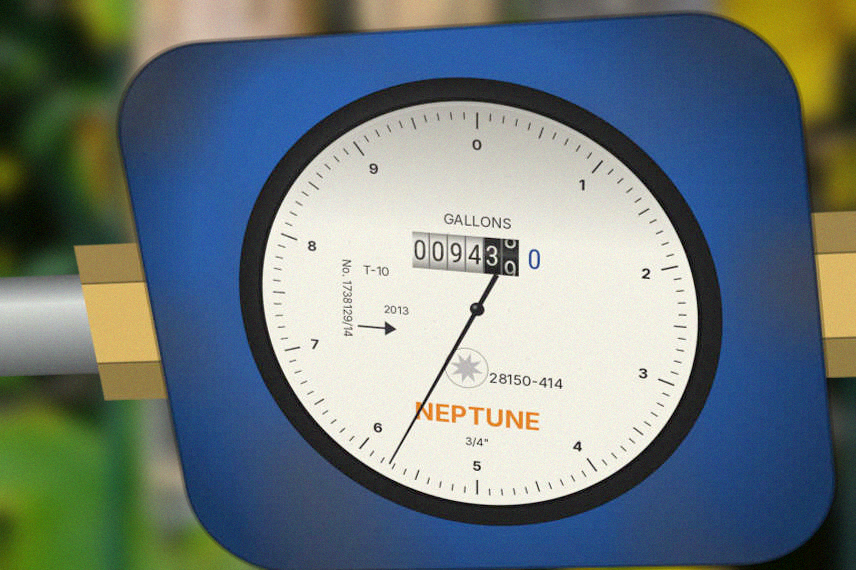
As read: 94385.7gal
